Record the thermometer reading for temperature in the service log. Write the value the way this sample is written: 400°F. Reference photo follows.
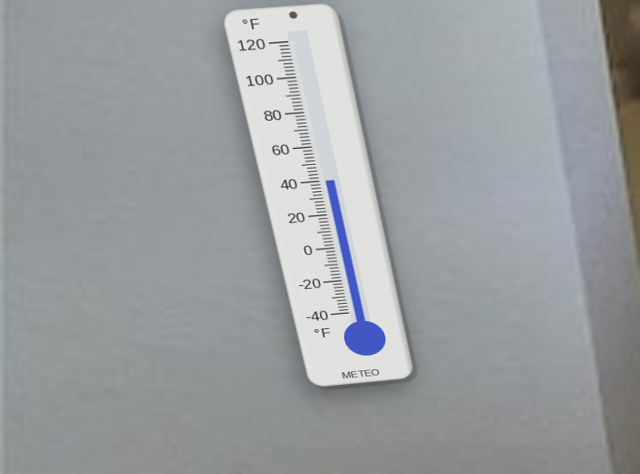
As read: 40°F
